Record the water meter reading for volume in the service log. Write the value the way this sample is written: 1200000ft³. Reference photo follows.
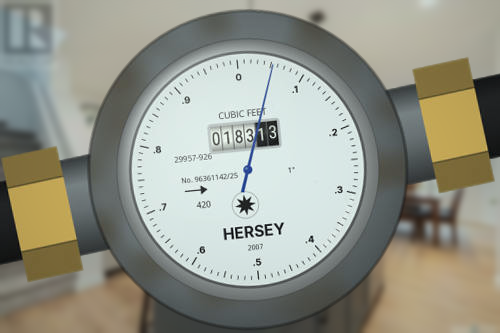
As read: 18313.05ft³
